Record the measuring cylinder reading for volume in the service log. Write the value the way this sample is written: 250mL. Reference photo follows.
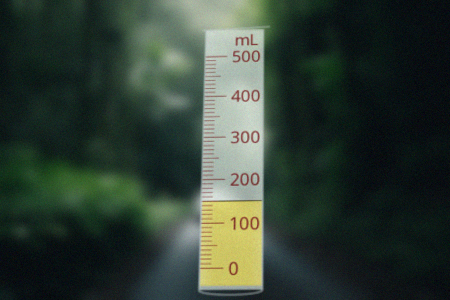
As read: 150mL
